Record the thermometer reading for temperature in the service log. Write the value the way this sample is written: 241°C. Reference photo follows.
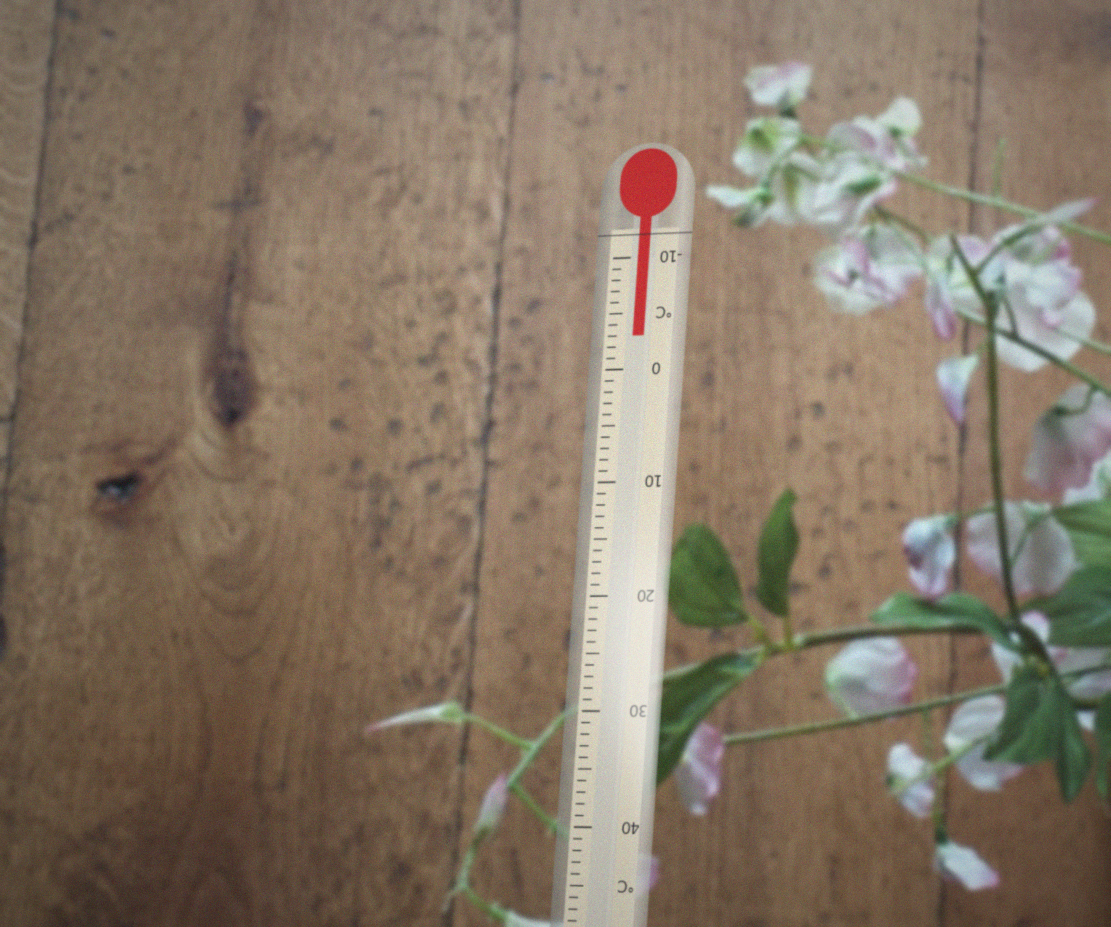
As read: -3°C
